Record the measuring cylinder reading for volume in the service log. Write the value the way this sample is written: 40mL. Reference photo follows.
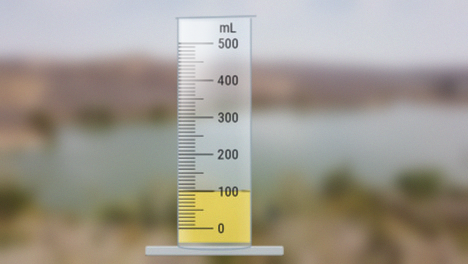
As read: 100mL
